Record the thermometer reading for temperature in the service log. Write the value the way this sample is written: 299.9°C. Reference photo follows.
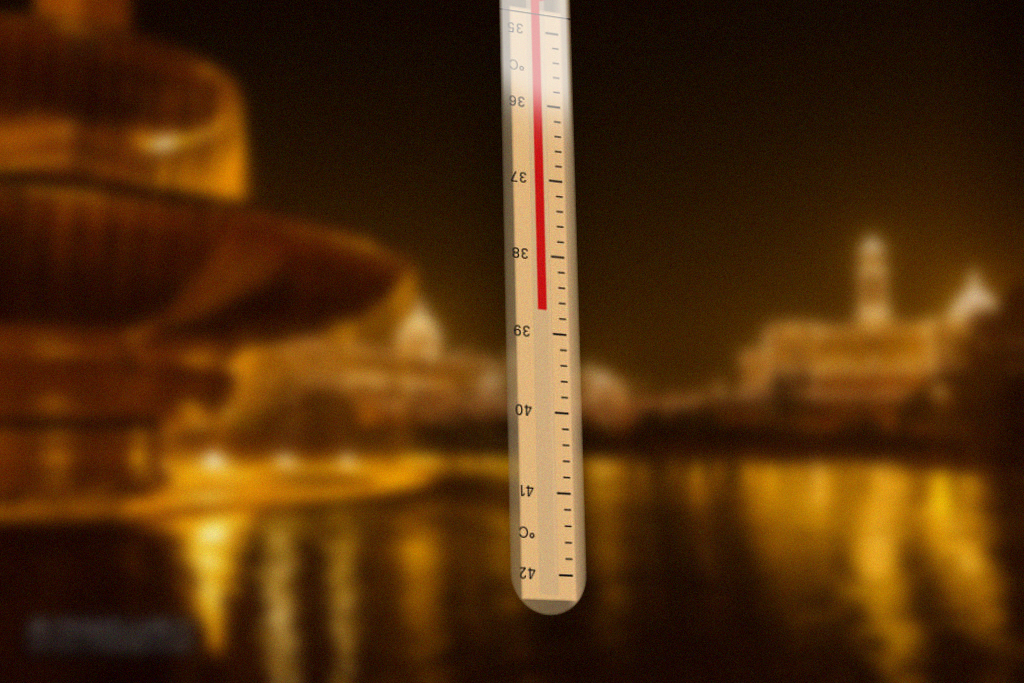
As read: 38.7°C
